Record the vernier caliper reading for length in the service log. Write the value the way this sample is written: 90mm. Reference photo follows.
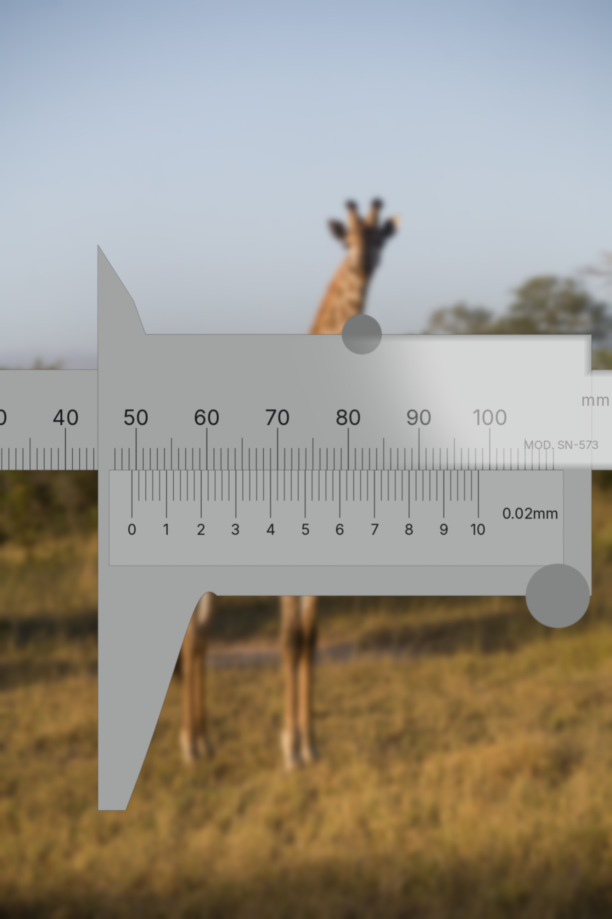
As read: 49.4mm
